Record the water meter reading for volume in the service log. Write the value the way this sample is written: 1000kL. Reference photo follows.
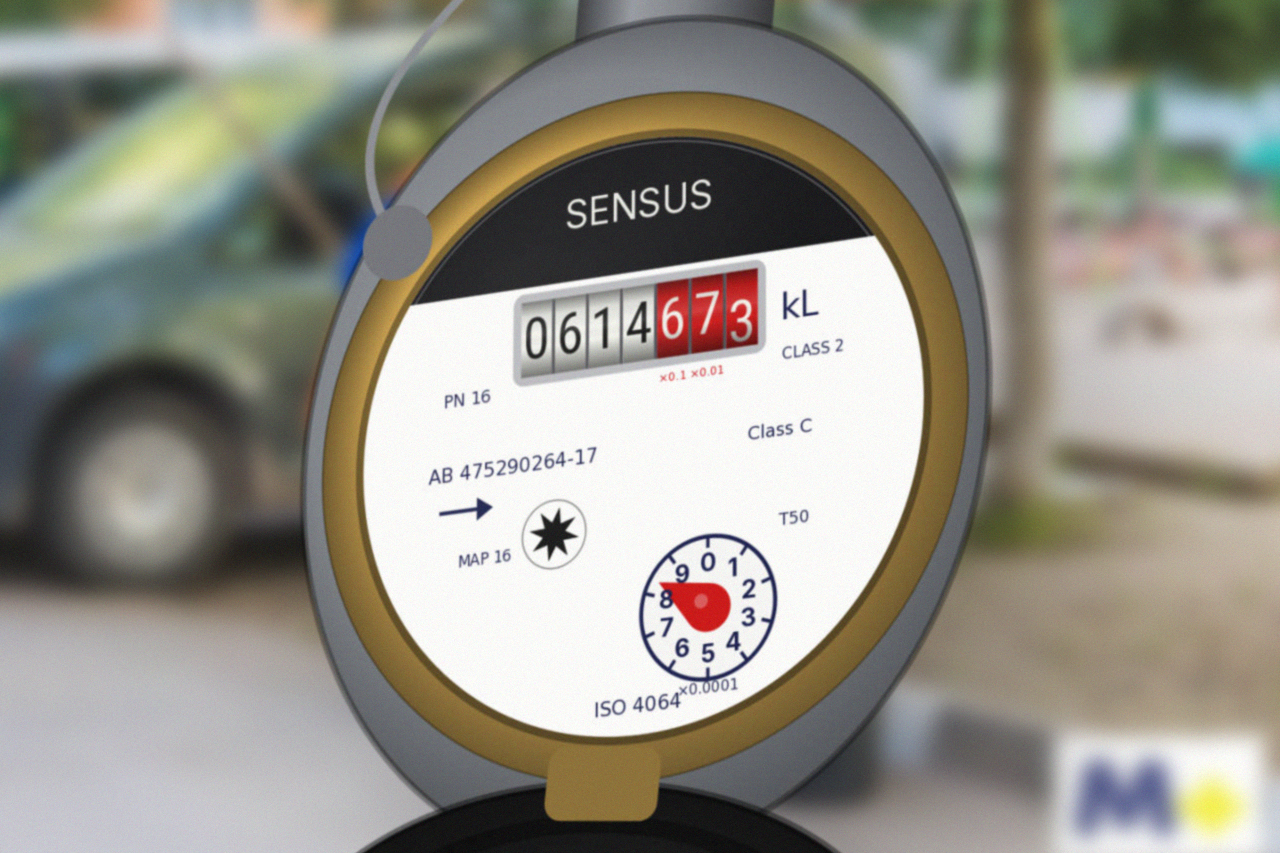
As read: 614.6728kL
